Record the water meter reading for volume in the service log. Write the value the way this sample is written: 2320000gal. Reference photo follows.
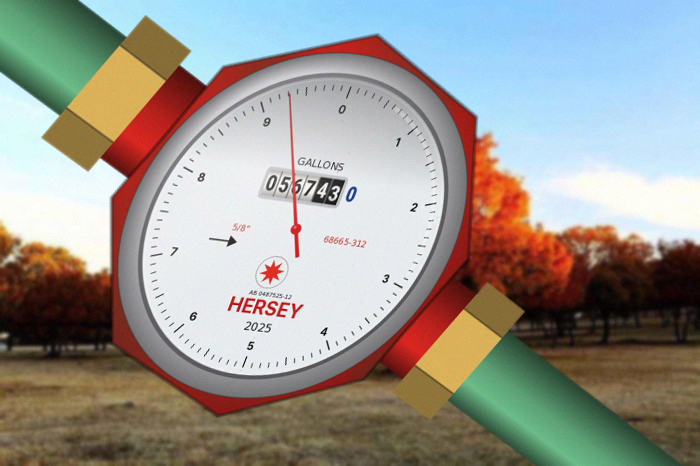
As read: 567429.3gal
